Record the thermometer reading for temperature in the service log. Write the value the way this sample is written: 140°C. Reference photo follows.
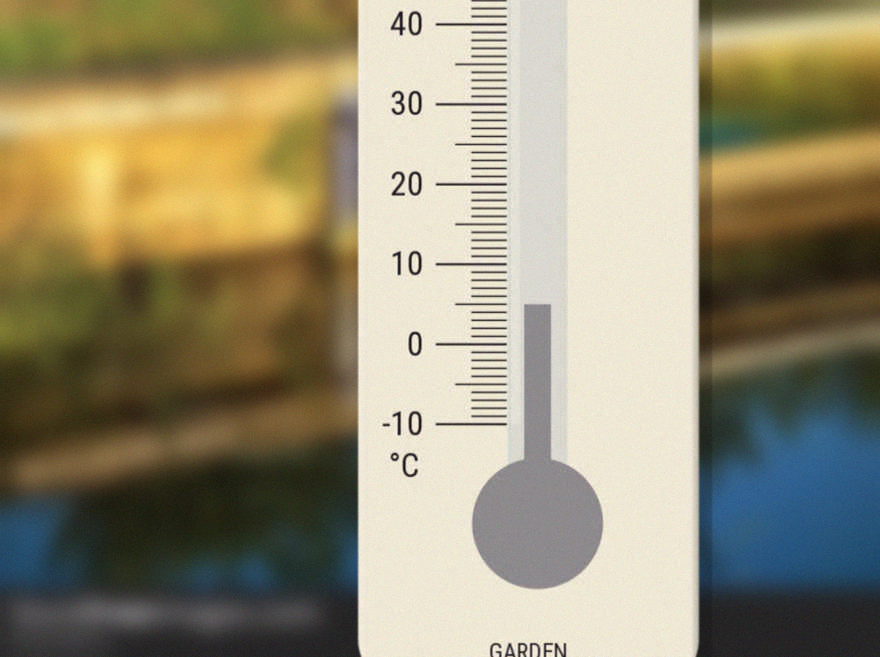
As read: 5°C
